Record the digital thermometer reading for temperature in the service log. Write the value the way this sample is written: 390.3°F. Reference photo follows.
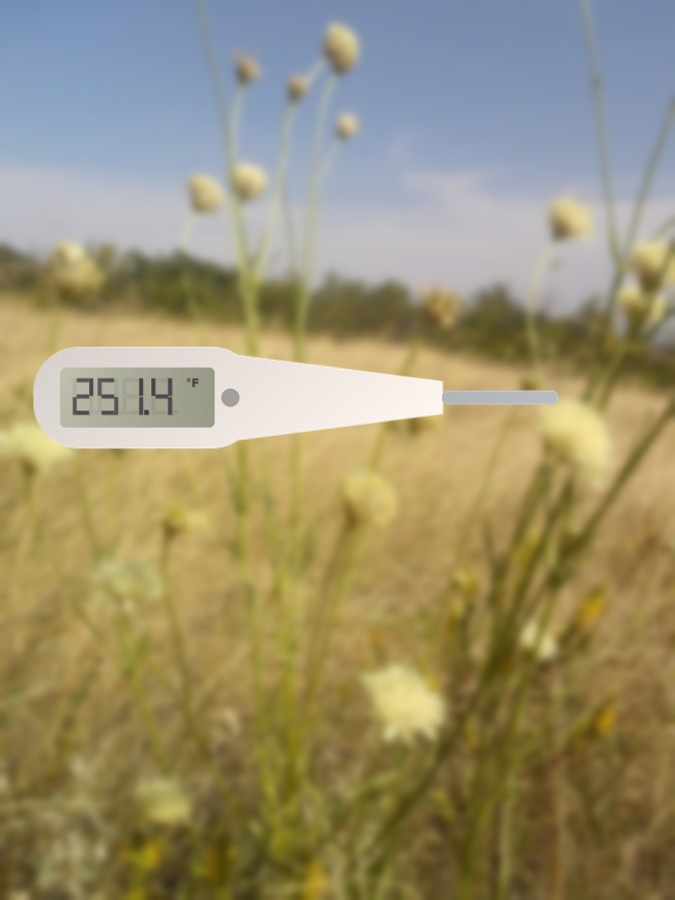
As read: 251.4°F
